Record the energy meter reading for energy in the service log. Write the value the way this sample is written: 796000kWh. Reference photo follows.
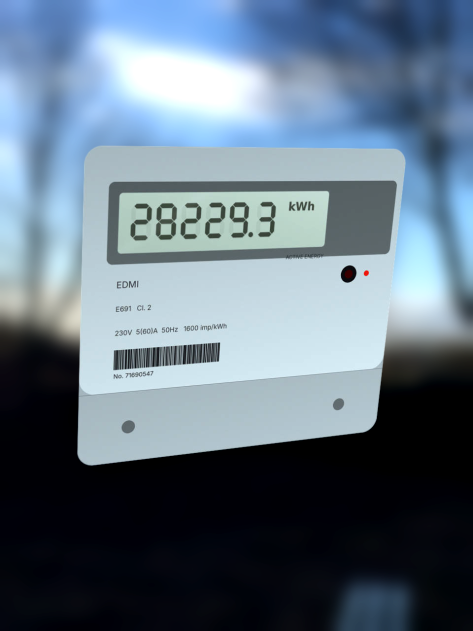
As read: 28229.3kWh
